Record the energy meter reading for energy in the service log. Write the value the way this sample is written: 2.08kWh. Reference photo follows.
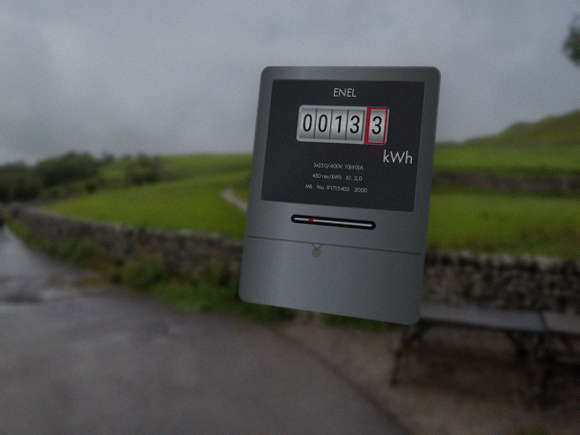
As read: 13.3kWh
